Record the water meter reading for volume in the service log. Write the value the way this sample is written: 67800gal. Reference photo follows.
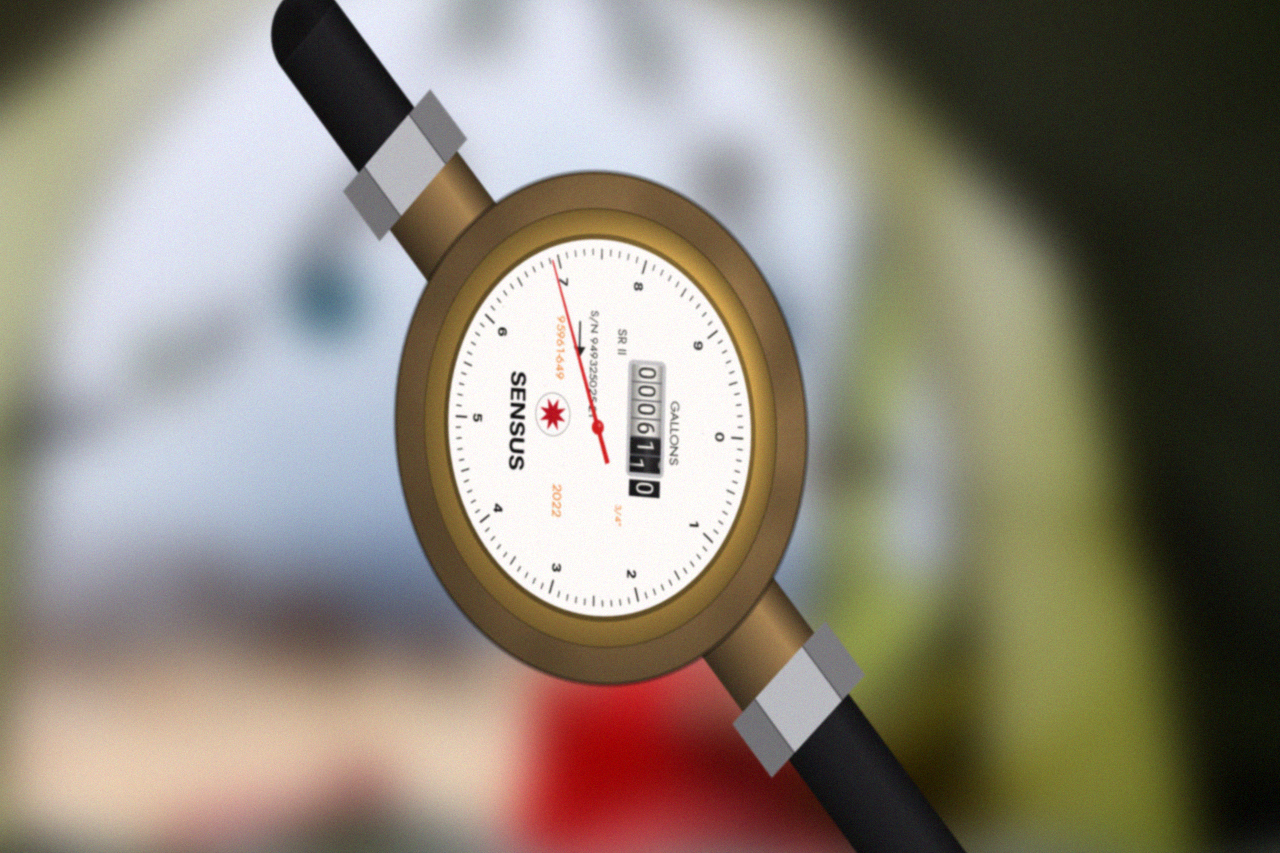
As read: 6106.9gal
